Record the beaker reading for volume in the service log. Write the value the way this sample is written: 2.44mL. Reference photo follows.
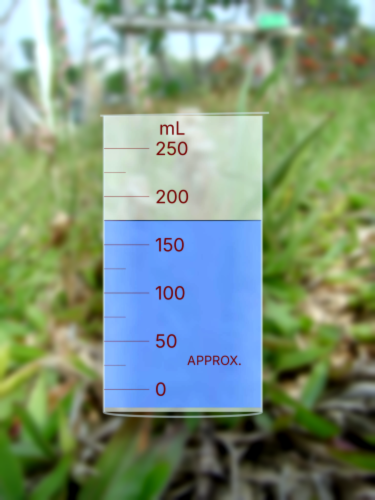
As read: 175mL
